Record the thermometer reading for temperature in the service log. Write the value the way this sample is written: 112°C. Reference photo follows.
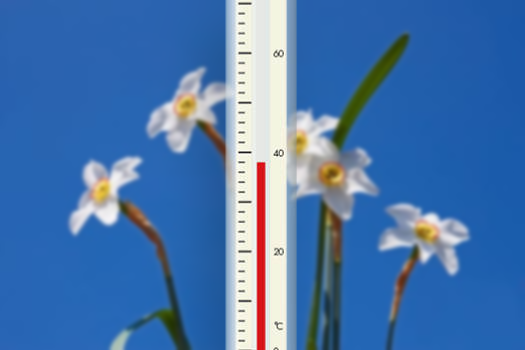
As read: 38°C
